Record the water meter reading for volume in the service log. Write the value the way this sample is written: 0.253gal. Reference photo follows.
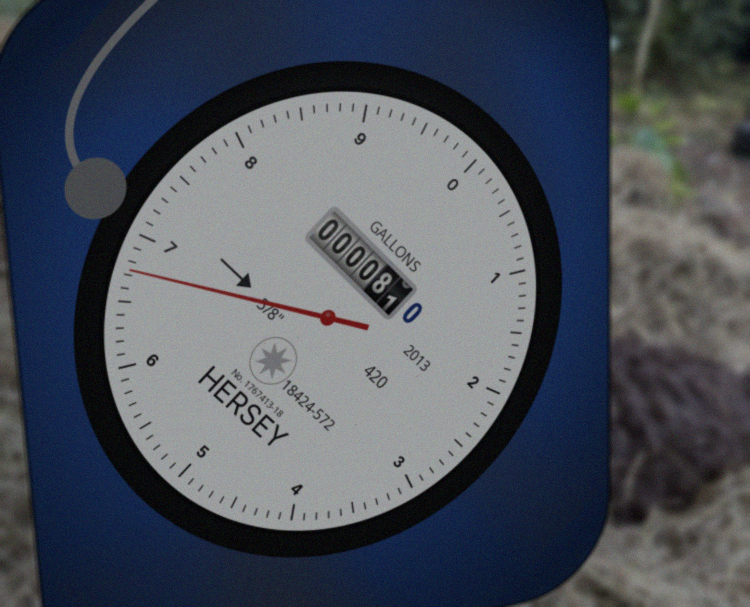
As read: 806.7gal
